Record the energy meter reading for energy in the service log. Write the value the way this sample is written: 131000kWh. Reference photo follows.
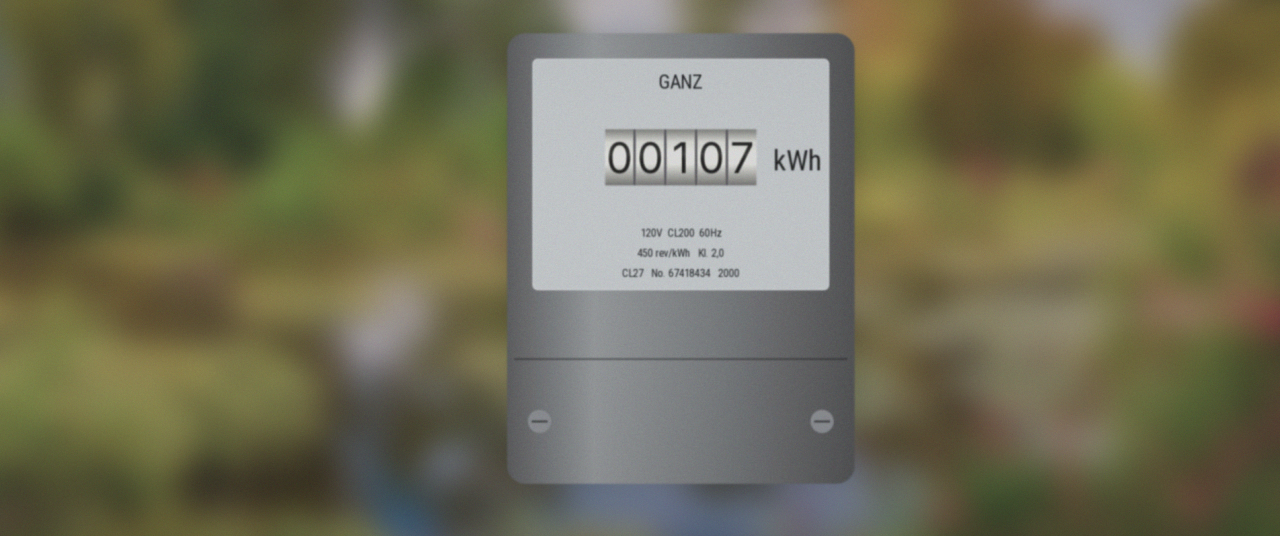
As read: 107kWh
